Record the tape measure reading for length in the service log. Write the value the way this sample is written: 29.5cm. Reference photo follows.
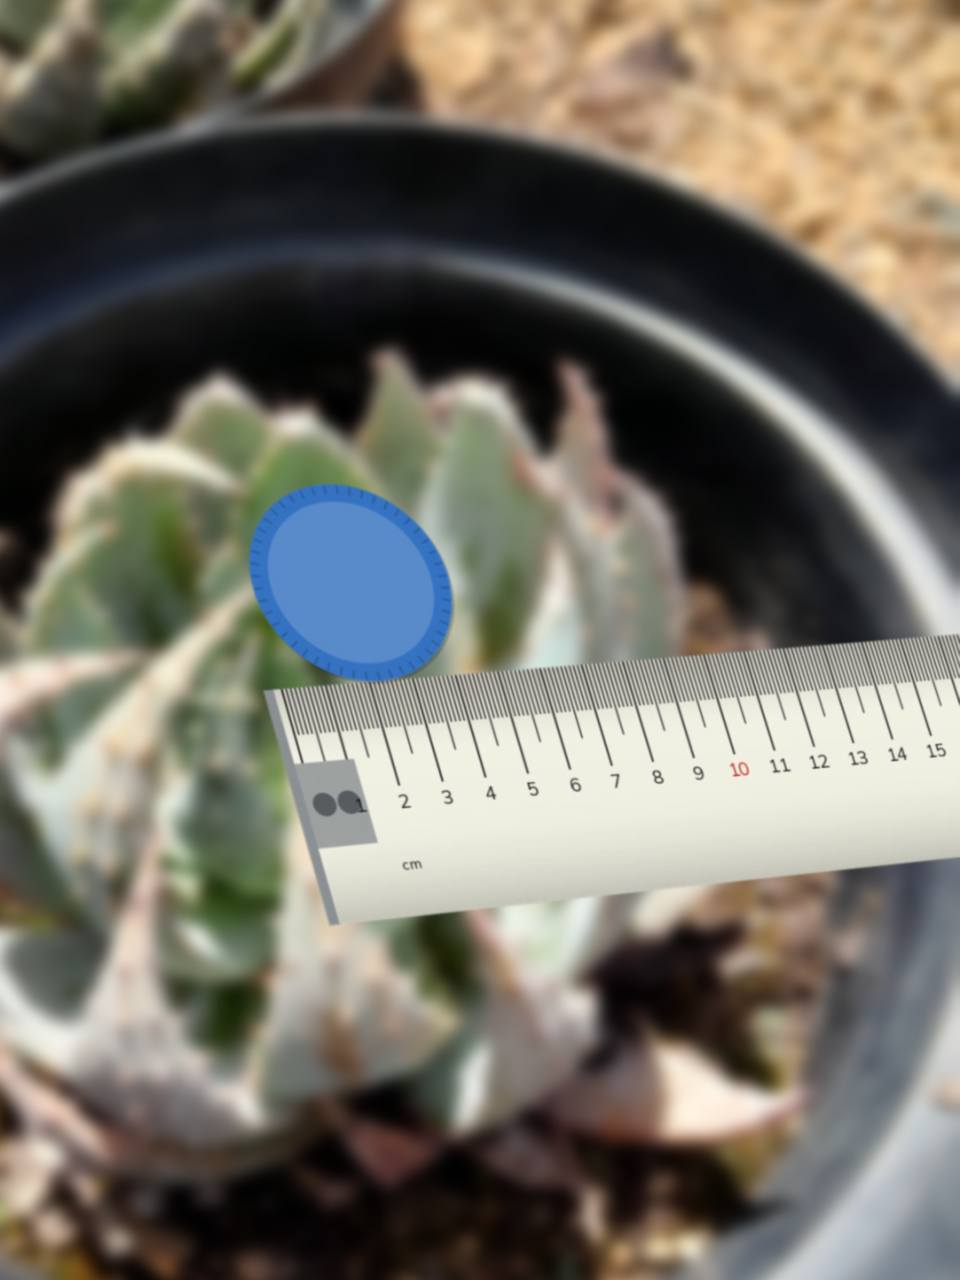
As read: 4.5cm
